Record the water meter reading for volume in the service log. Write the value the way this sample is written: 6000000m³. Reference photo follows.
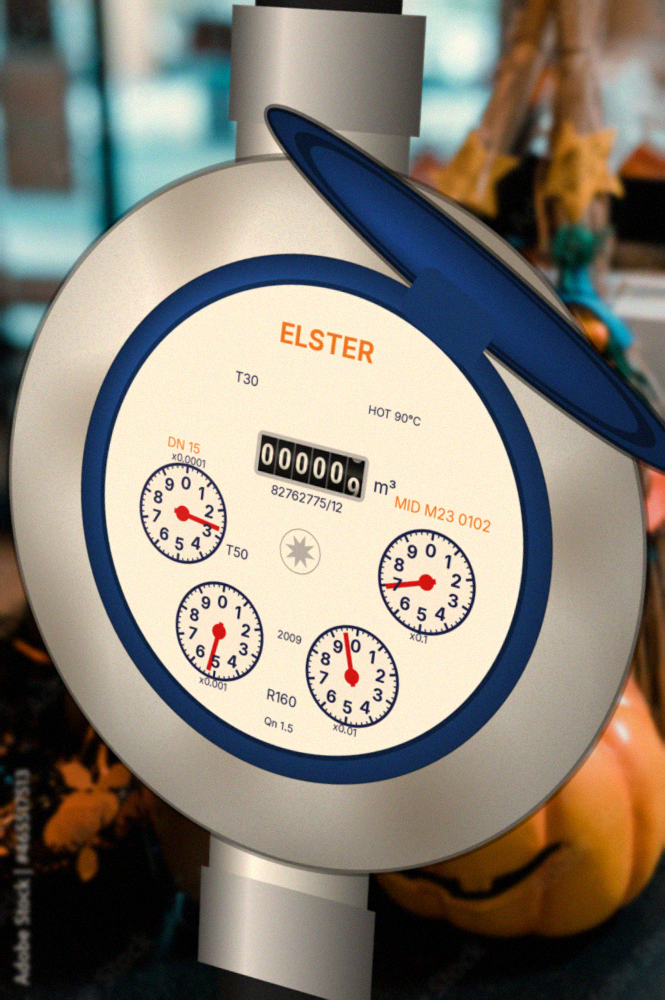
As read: 8.6952m³
